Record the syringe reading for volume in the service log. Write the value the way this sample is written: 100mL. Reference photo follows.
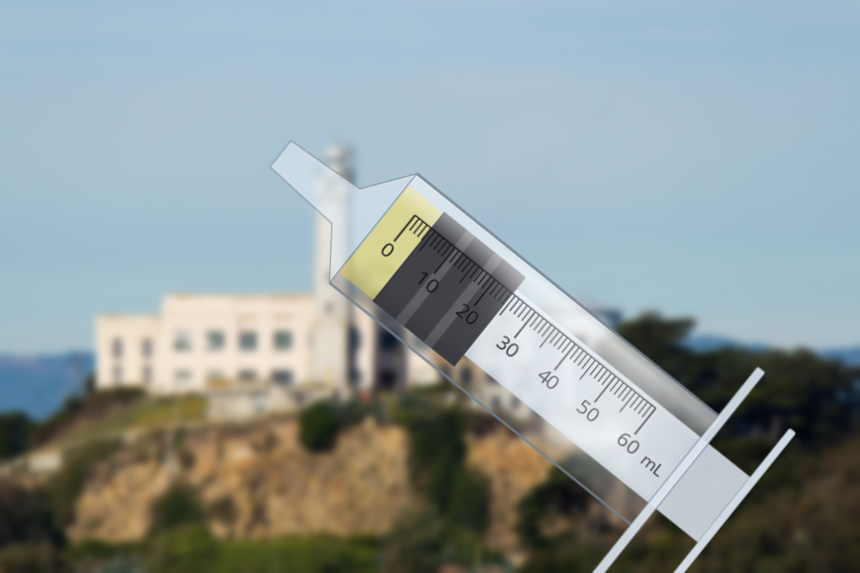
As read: 4mL
